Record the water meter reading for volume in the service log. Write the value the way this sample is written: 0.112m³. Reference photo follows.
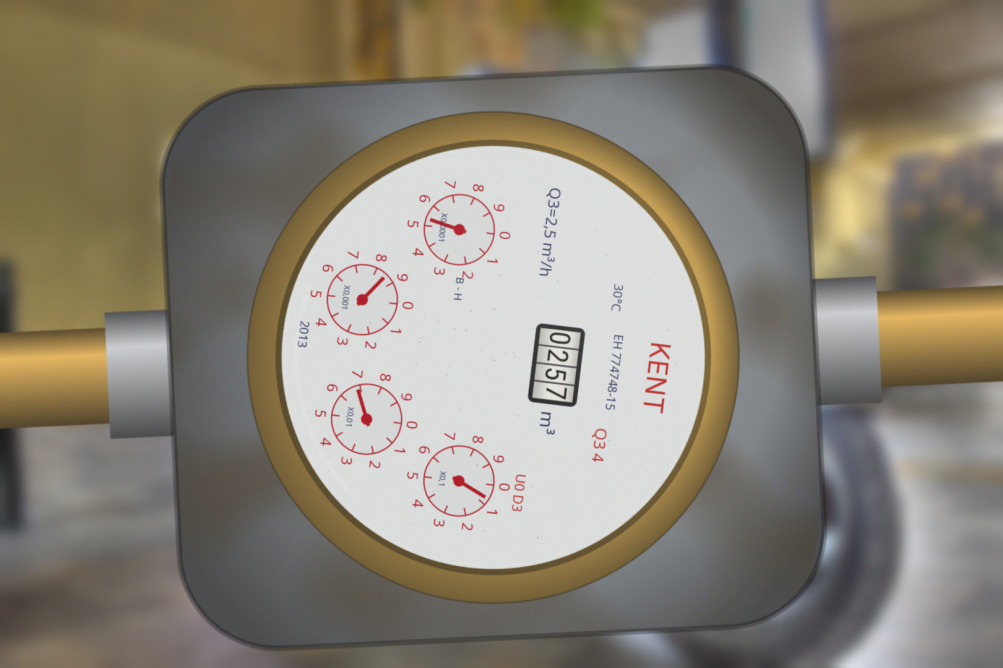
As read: 257.0685m³
